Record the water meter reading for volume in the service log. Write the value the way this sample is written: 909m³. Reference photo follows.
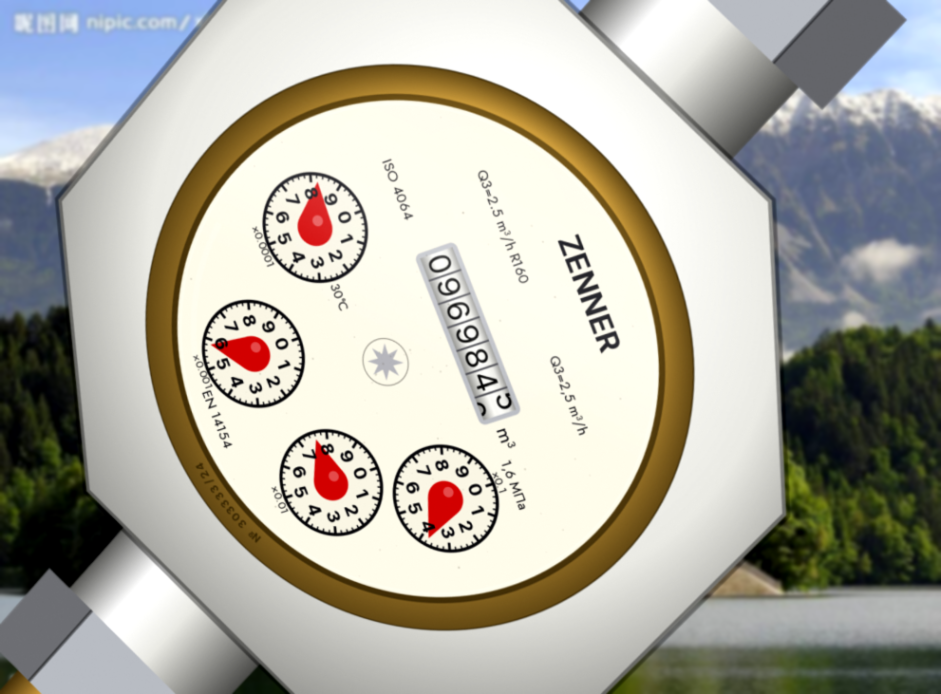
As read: 969845.3758m³
